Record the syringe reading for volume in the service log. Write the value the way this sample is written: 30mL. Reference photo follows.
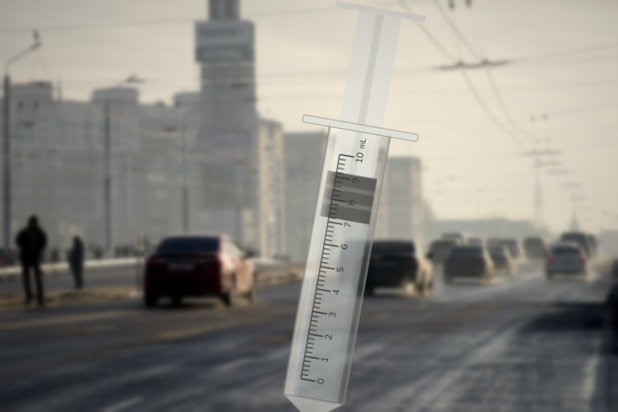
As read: 7.2mL
